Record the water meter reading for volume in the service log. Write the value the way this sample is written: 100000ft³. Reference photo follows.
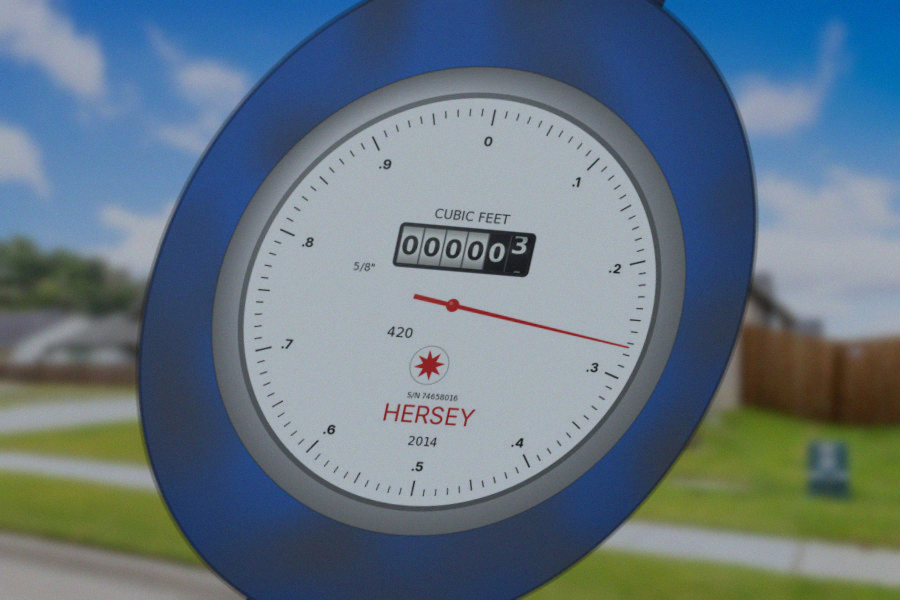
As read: 3.27ft³
